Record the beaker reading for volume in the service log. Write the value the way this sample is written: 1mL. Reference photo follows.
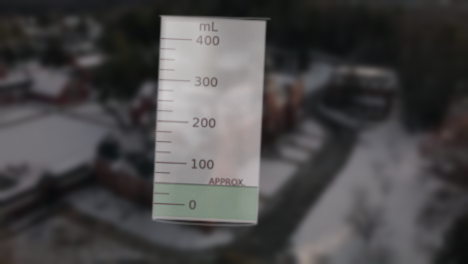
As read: 50mL
